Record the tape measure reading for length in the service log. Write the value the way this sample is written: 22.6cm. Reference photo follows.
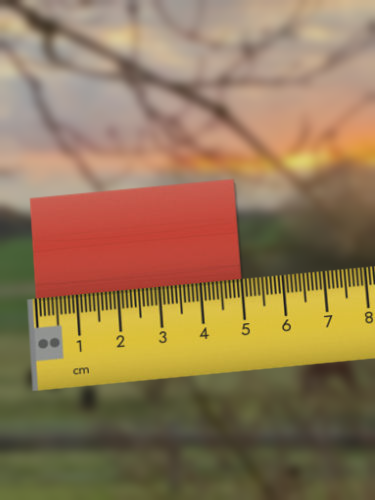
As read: 5cm
